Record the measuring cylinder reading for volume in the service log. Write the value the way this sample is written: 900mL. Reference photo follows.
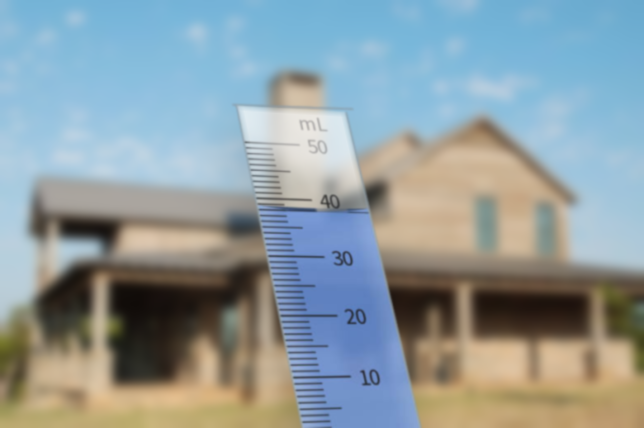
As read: 38mL
